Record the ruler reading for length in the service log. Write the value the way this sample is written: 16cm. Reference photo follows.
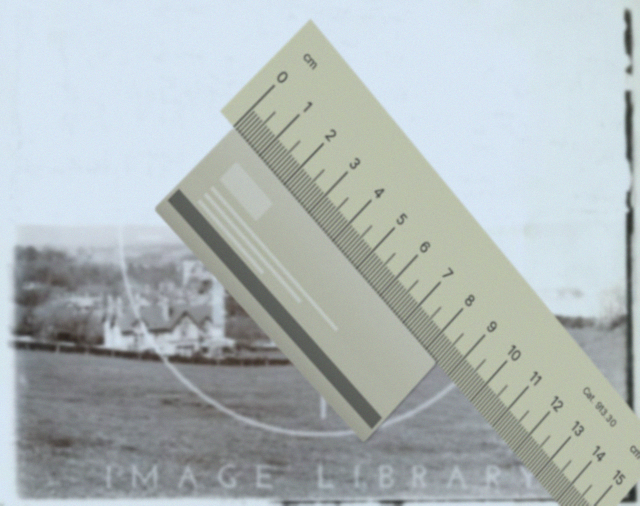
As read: 8.5cm
